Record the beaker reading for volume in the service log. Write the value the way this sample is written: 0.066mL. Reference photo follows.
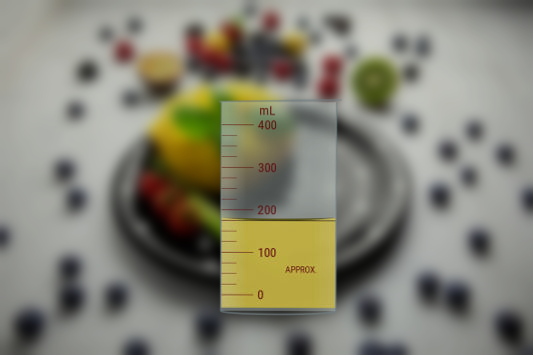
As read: 175mL
